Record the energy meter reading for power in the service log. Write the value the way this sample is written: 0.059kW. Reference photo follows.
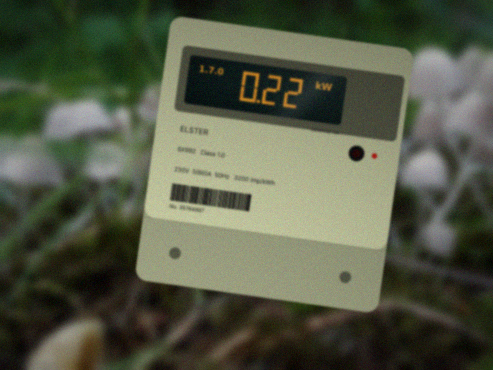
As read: 0.22kW
